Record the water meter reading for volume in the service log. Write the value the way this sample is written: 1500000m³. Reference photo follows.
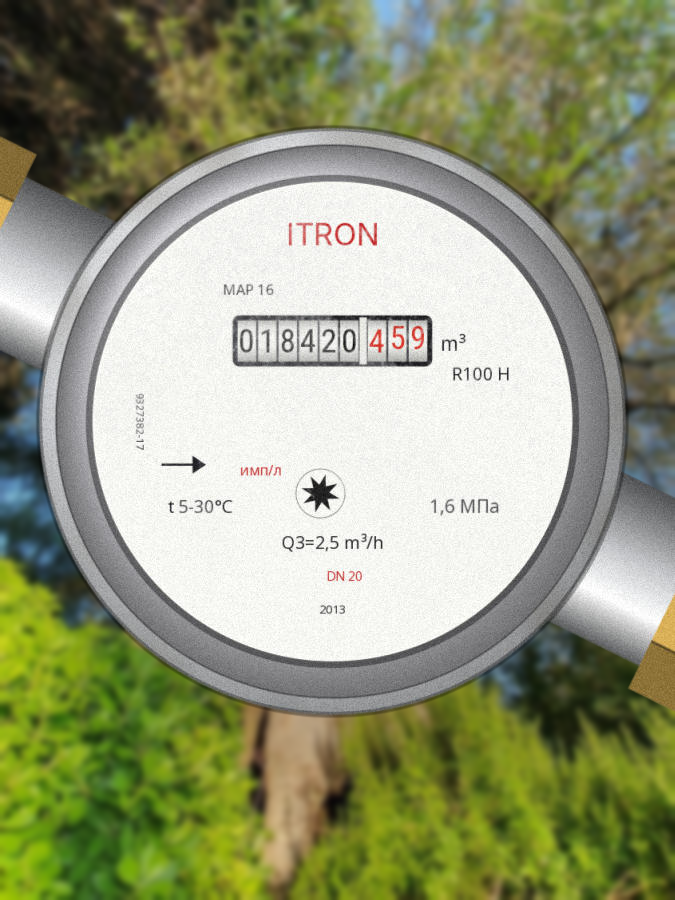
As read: 18420.459m³
